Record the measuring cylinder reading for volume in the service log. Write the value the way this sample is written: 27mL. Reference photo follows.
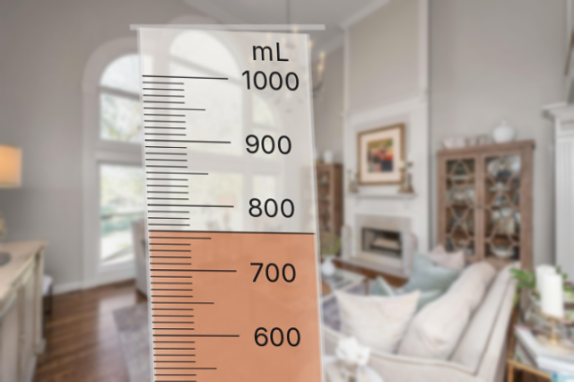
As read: 760mL
